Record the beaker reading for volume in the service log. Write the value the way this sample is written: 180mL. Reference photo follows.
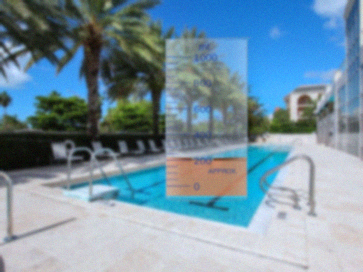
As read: 200mL
